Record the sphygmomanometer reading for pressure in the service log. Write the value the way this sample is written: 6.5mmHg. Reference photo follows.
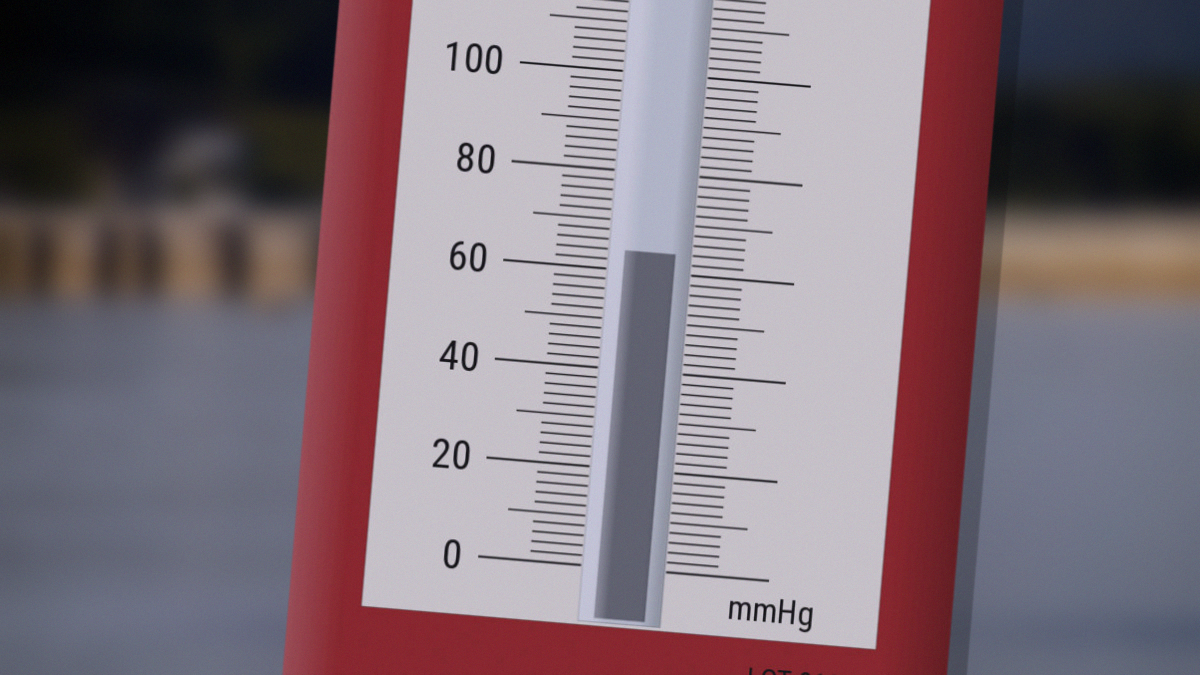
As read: 64mmHg
